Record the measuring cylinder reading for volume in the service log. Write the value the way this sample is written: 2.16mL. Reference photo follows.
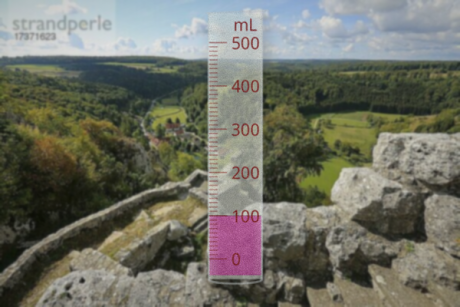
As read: 100mL
